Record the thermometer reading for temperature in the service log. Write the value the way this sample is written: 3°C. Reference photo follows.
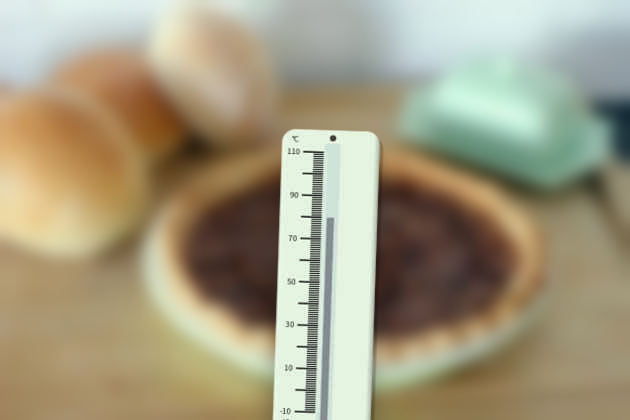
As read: 80°C
